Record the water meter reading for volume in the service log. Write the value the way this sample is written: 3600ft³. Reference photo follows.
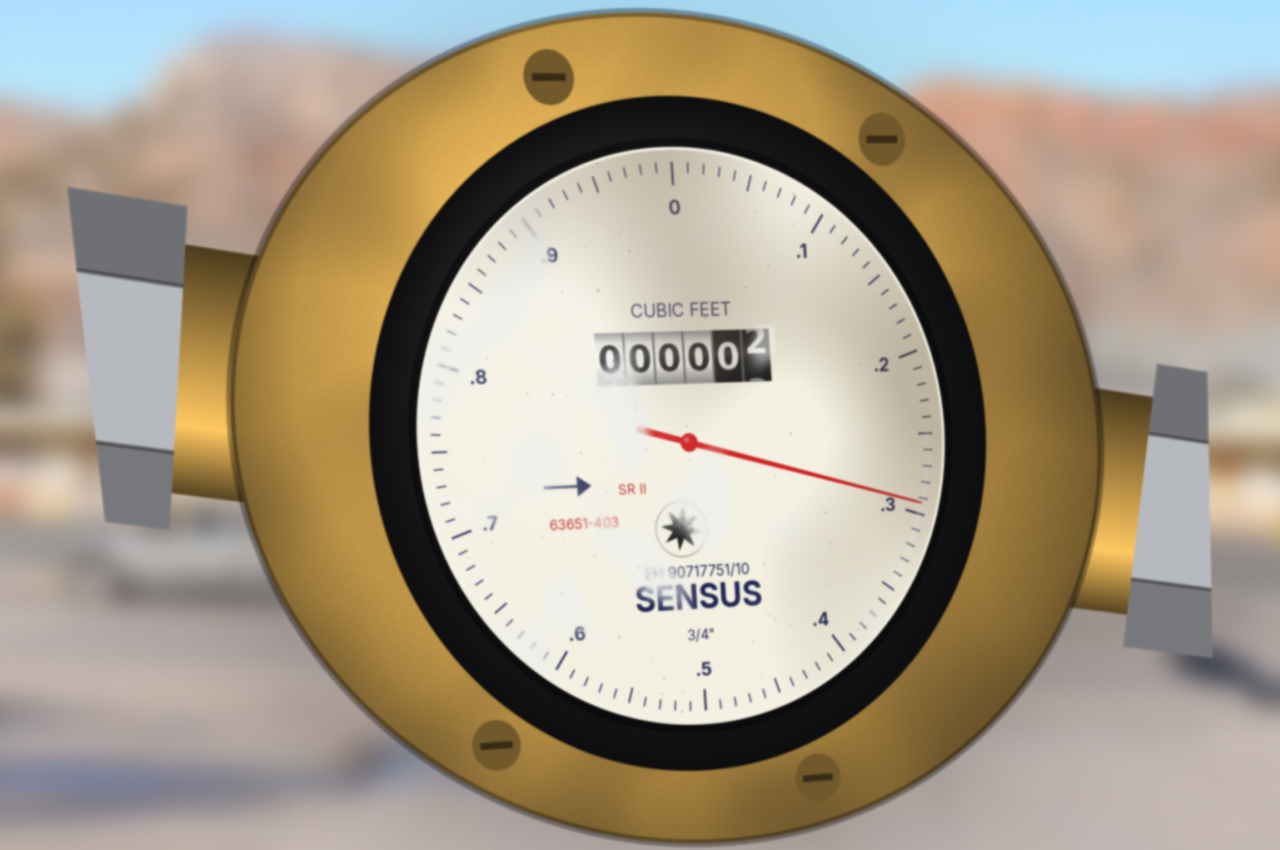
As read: 2.29ft³
